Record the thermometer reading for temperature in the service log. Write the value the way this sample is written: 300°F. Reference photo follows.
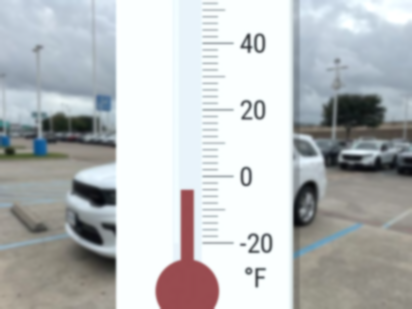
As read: -4°F
